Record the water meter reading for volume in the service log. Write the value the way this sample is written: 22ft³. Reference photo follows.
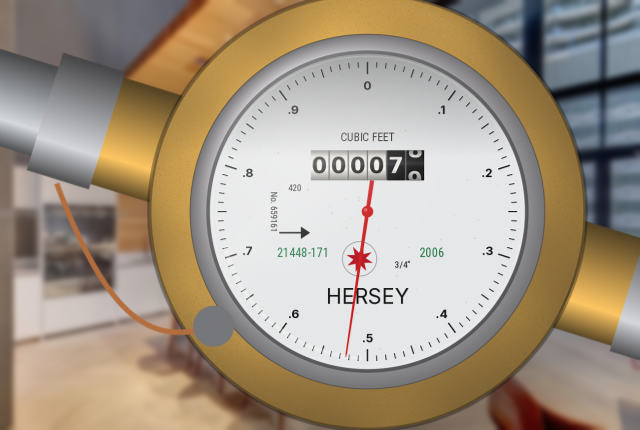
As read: 78.52ft³
